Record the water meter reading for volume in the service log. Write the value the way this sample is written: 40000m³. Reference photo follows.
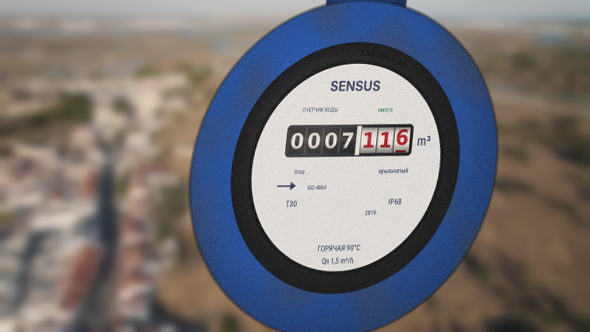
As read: 7.116m³
